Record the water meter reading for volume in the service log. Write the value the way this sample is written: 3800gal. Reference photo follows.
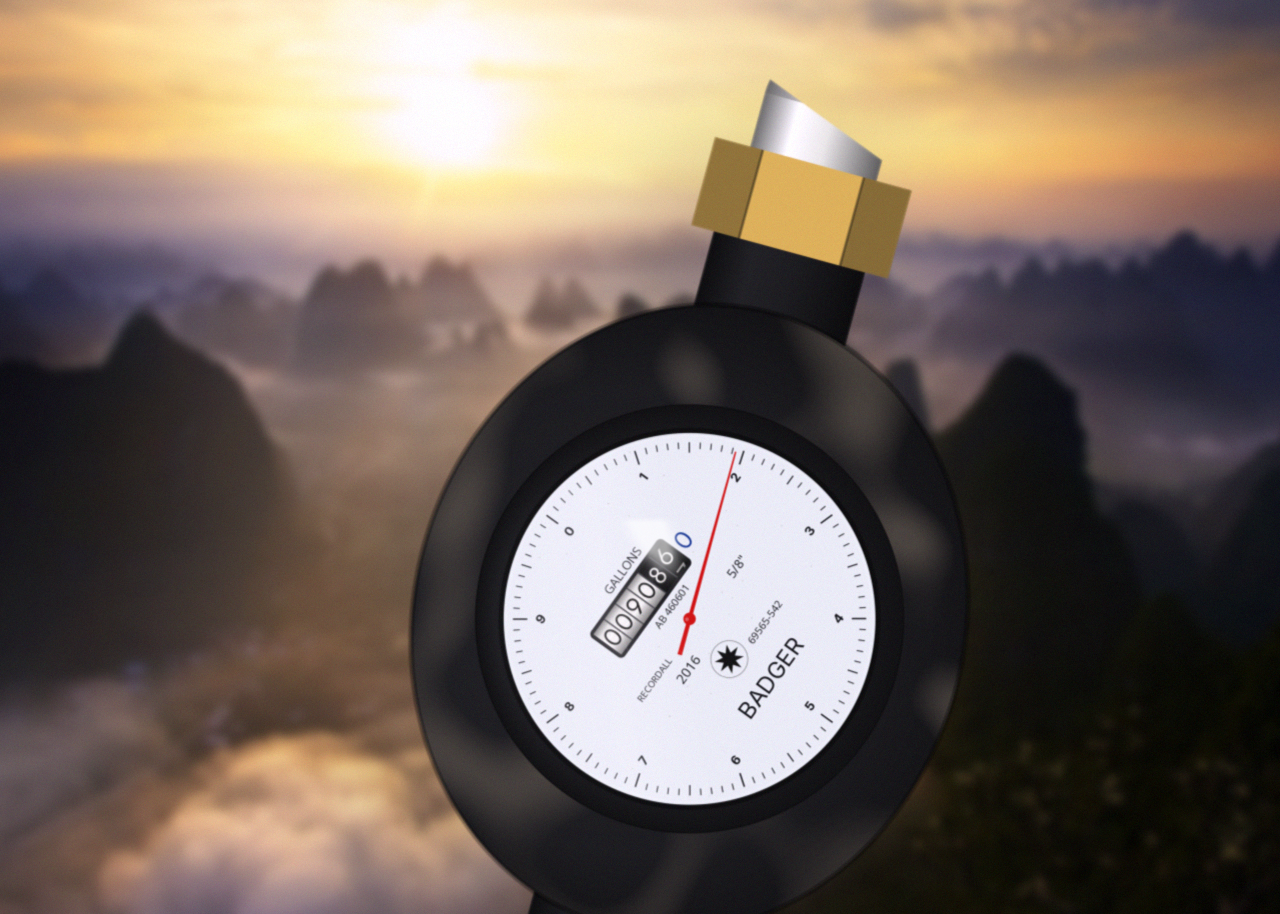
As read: 90861.9gal
